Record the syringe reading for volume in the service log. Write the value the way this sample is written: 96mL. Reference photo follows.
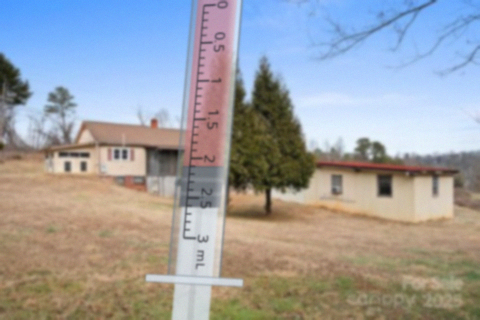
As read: 2.1mL
